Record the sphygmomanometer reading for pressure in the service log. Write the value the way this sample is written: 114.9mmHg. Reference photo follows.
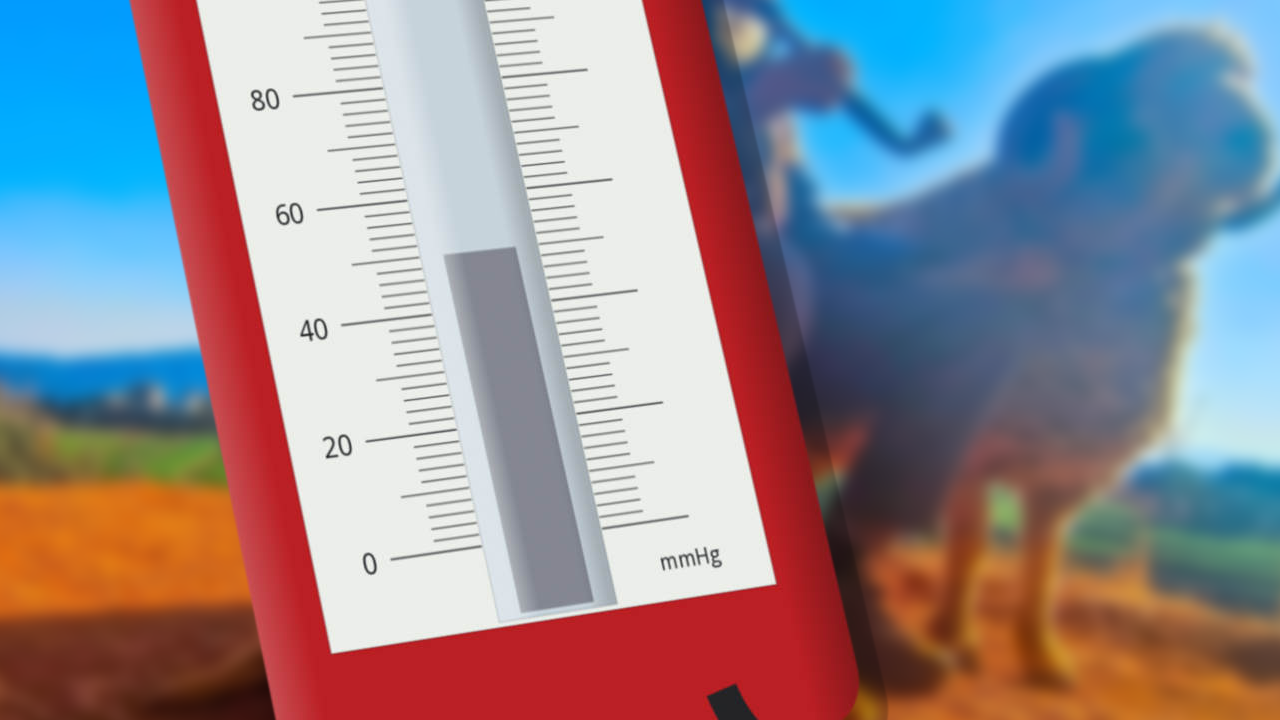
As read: 50mmHg
